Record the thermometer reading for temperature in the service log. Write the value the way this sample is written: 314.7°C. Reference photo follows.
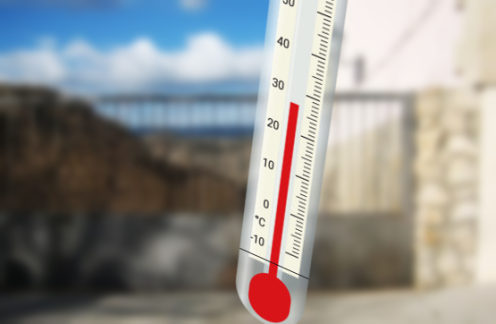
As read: 27°C
